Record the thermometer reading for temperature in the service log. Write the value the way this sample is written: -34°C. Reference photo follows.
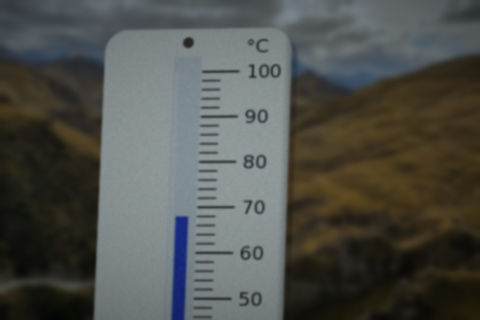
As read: 68°C
